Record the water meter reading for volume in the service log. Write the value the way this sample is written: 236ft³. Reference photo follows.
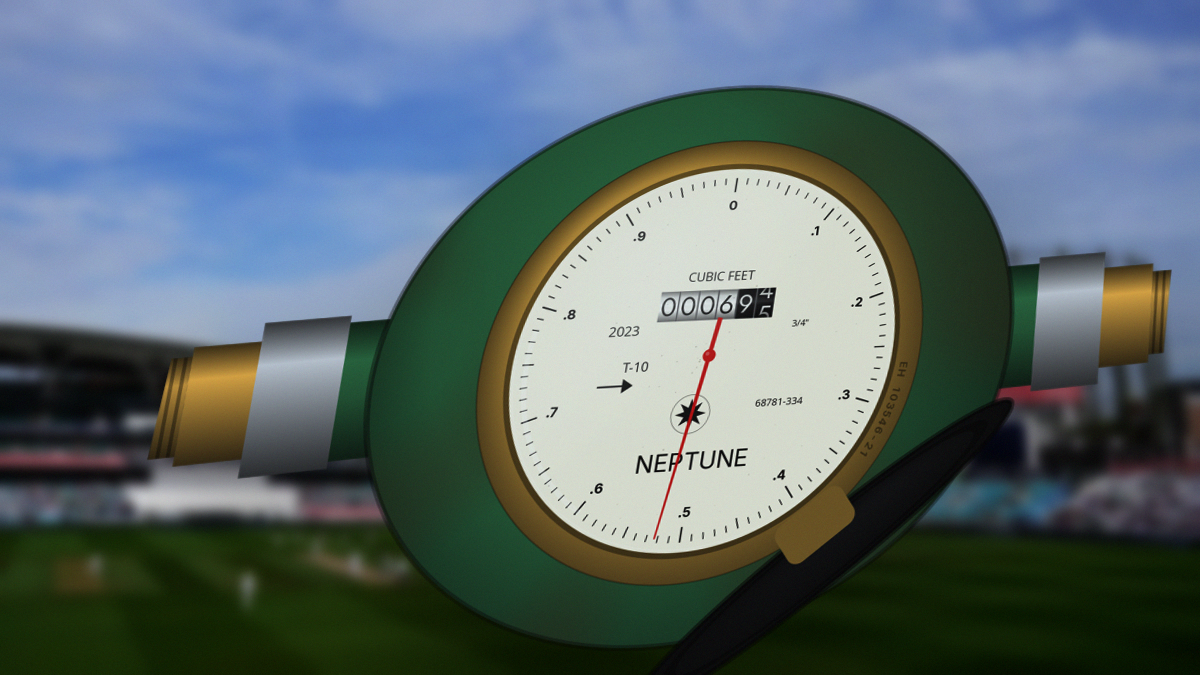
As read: 694.52ft³
